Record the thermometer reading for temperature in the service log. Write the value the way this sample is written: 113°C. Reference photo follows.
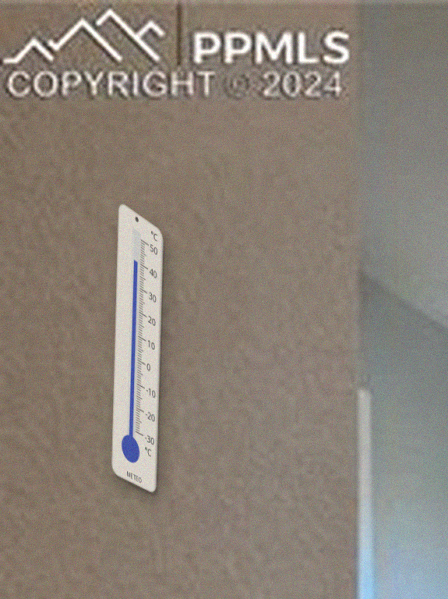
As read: 40°C
